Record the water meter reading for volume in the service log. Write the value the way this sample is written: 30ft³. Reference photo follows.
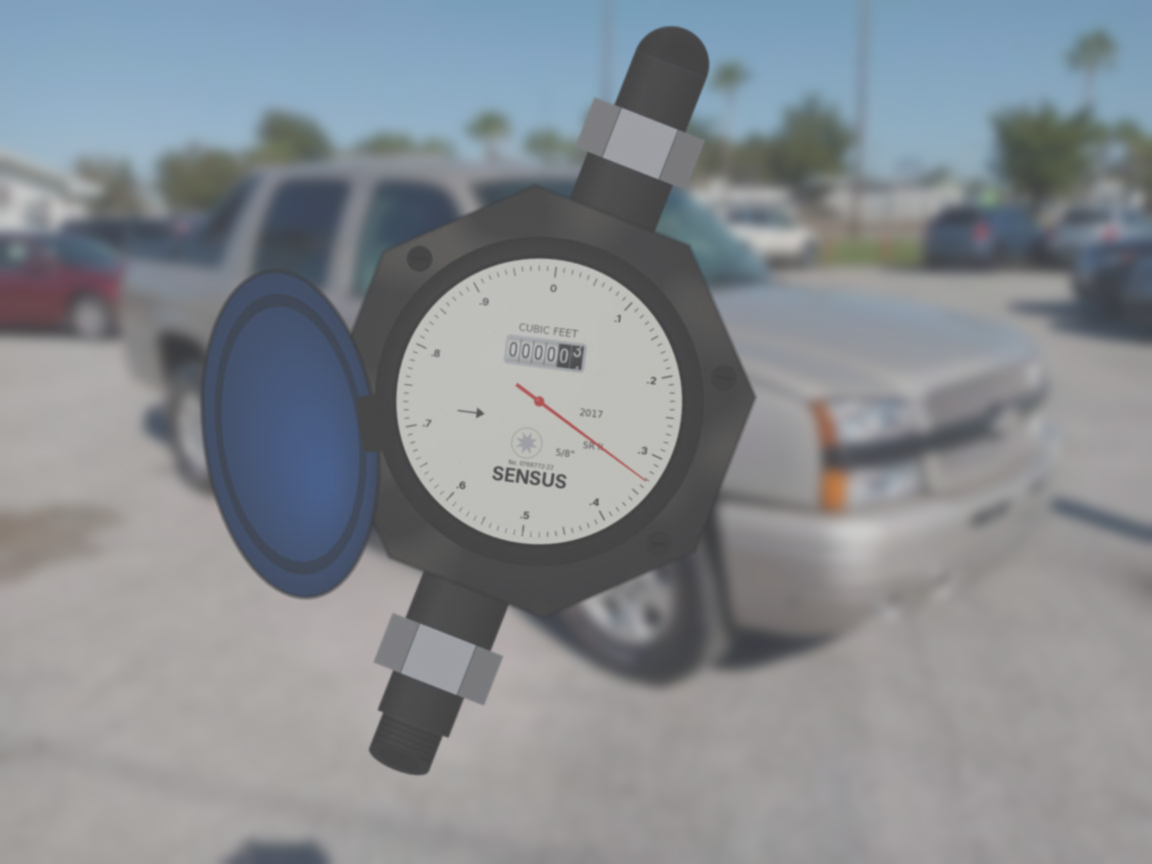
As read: 3.33ft³
